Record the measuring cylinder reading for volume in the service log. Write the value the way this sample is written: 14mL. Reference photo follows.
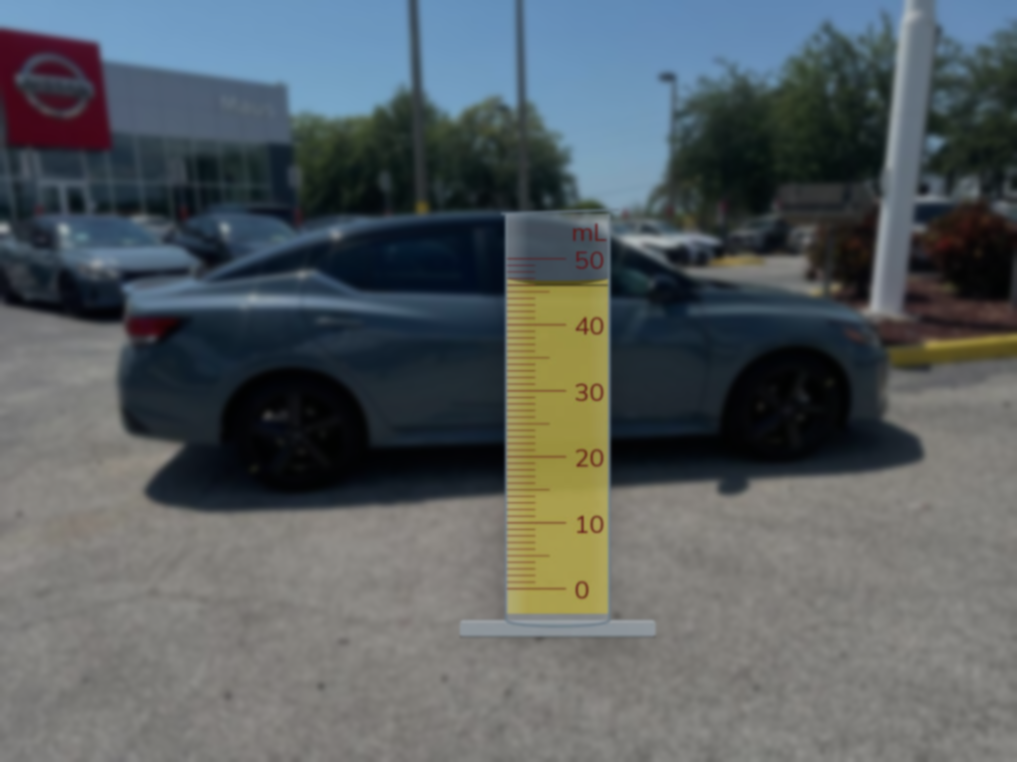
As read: 46mL
